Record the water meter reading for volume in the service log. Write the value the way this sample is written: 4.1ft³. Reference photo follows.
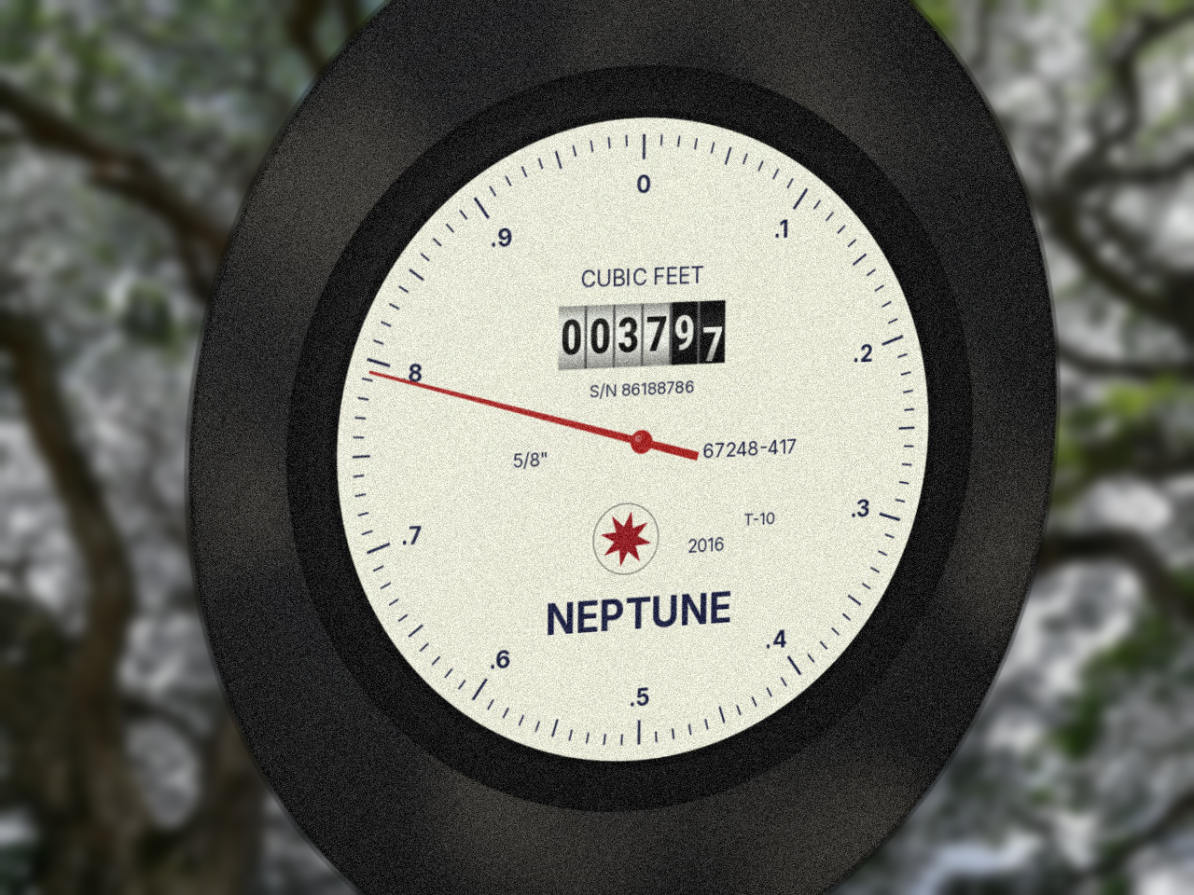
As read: 3796.79ft³
